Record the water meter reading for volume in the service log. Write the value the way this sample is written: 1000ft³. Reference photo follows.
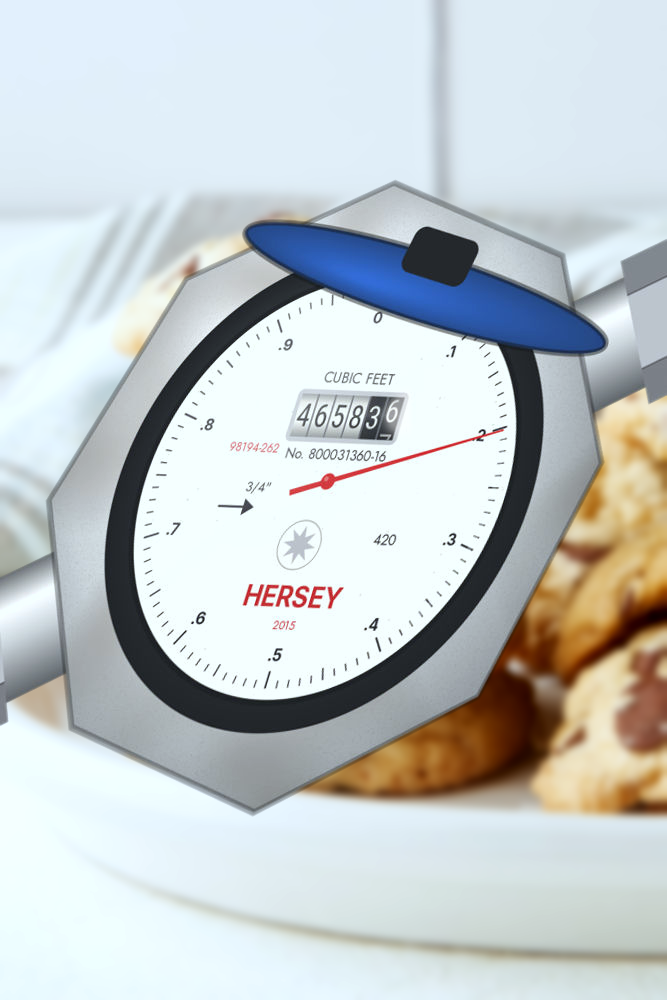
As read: 465836.20ft³
